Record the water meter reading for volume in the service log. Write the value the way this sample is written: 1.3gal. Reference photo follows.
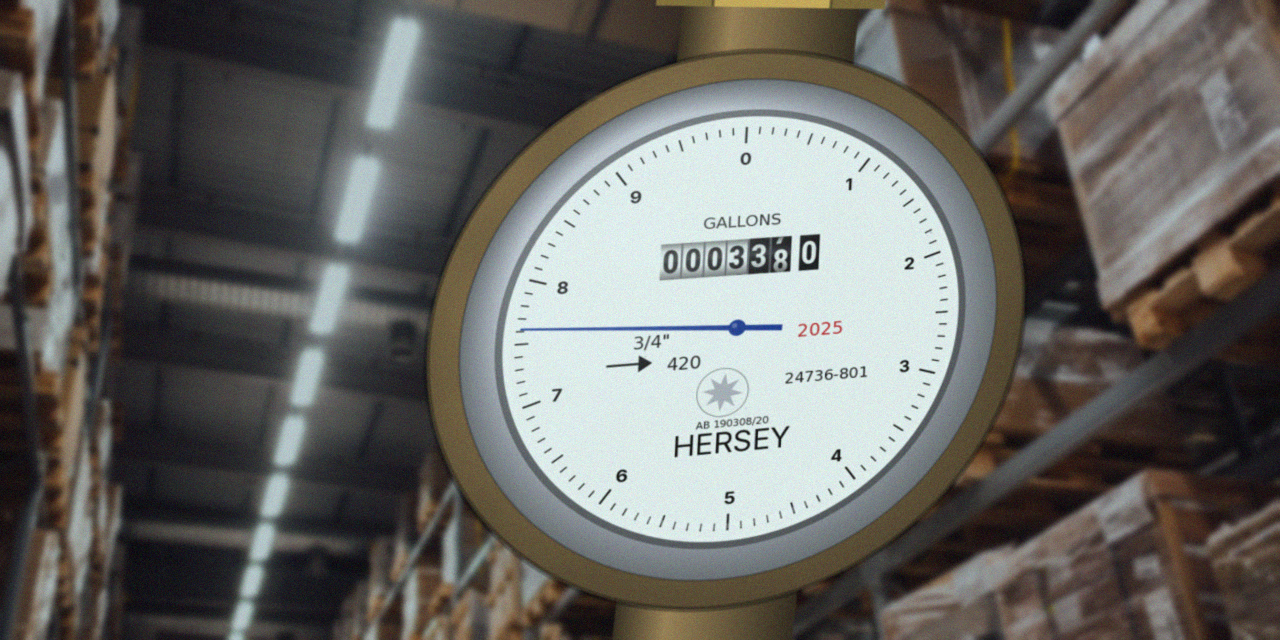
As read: 3377.6gal
